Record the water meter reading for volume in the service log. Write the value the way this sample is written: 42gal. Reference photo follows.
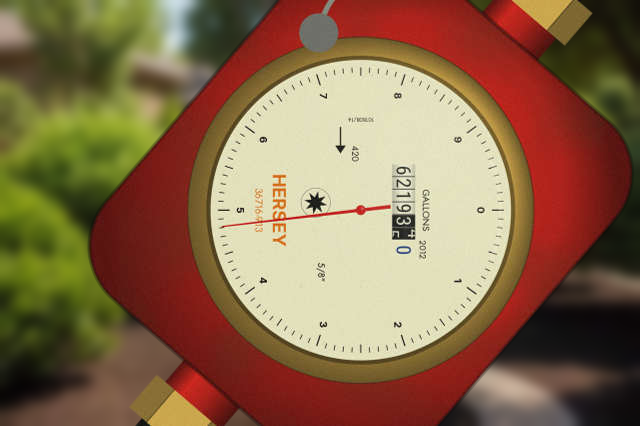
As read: 6219344.8gal
